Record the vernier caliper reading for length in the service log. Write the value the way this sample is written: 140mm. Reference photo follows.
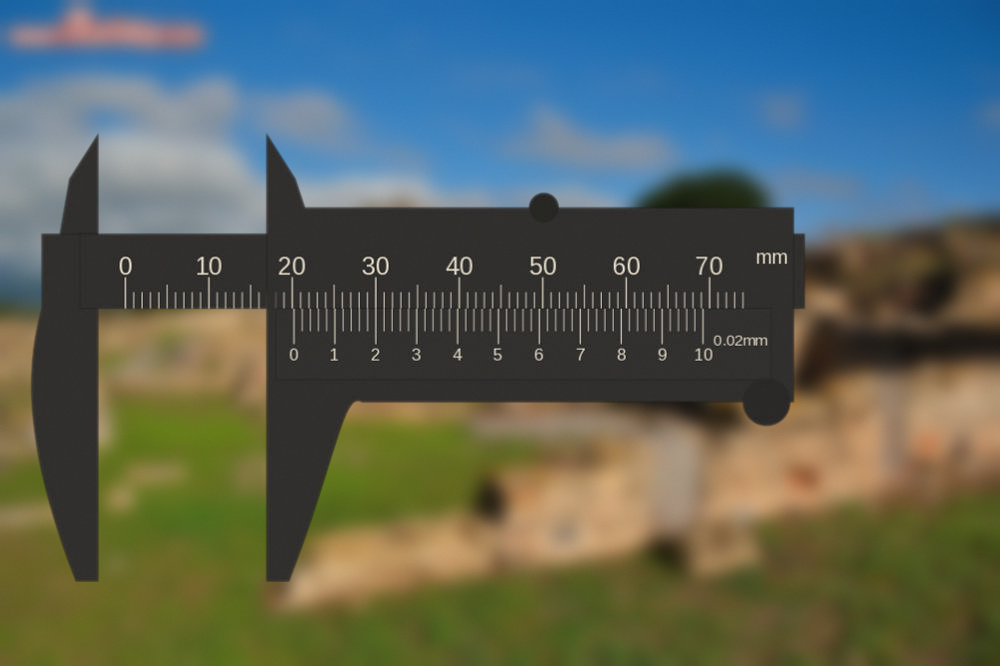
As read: 20.2mm
